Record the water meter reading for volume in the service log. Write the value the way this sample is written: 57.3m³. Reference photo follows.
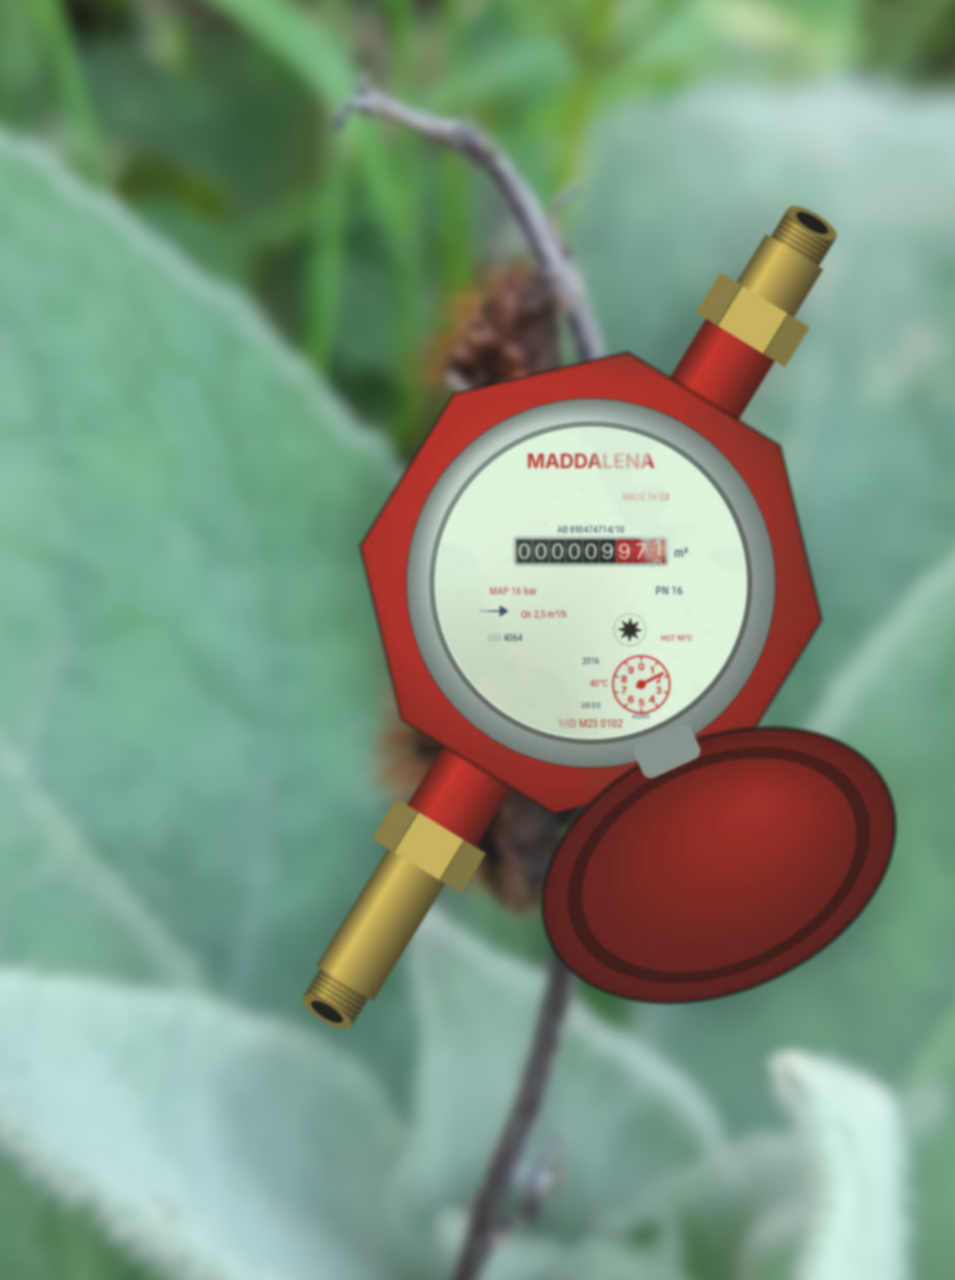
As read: 9.9711m³
